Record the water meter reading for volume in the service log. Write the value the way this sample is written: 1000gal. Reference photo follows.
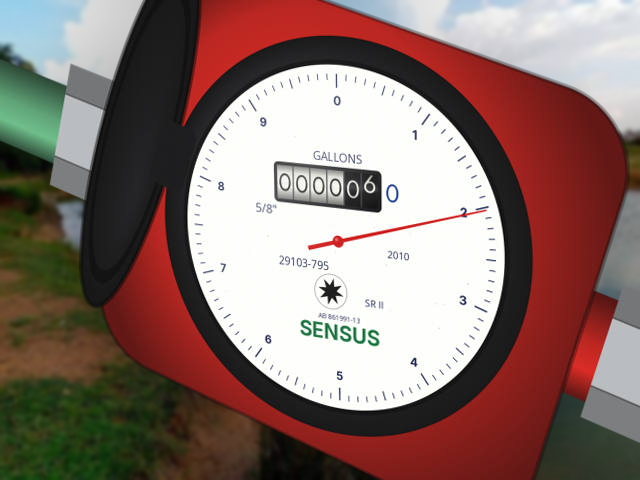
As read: 62.0gal
